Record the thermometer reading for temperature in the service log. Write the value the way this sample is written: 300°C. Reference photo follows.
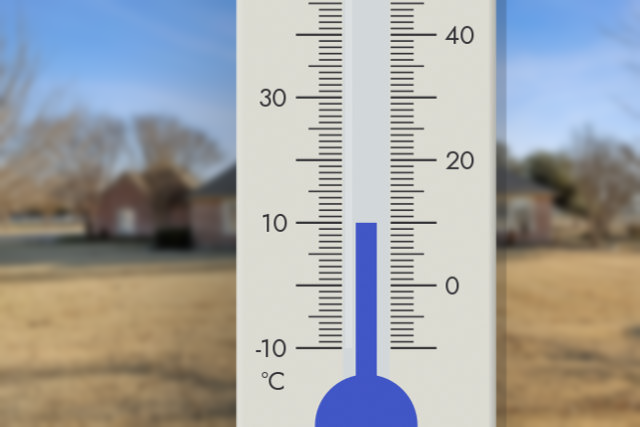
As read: 10°C
